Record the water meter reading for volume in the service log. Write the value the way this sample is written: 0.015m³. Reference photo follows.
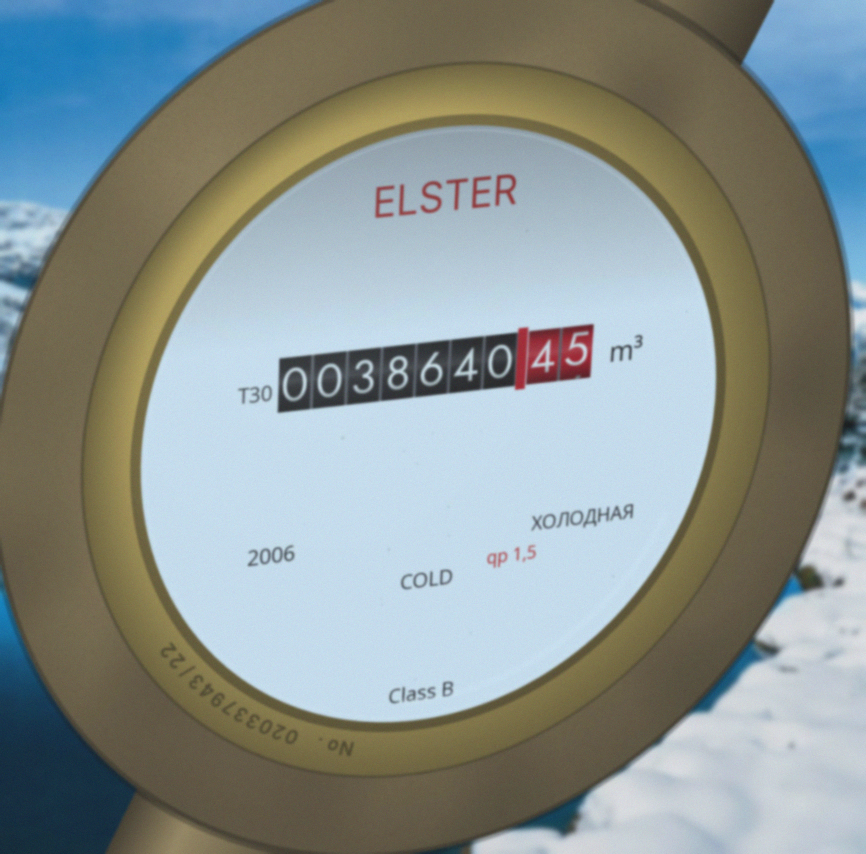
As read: 38640.45m³
